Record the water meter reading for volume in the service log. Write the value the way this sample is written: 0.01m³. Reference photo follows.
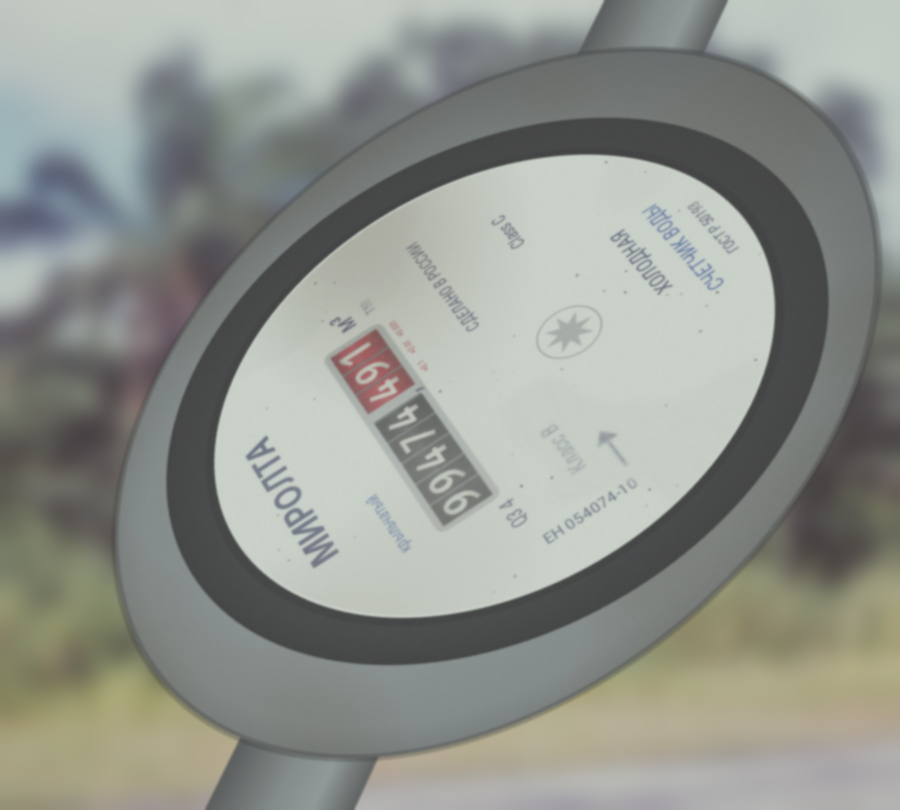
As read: 99474.491m³
